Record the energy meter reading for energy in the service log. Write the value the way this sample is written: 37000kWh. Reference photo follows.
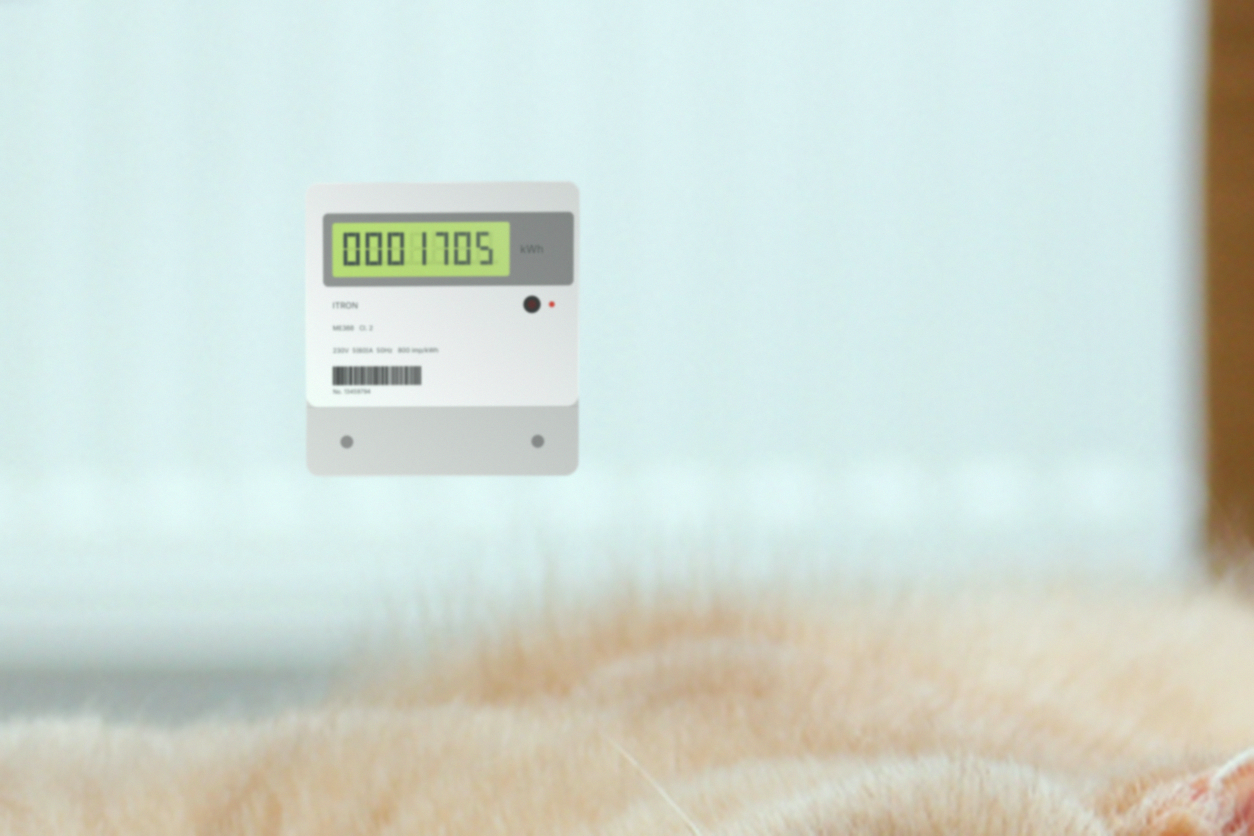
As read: 1705kWh
